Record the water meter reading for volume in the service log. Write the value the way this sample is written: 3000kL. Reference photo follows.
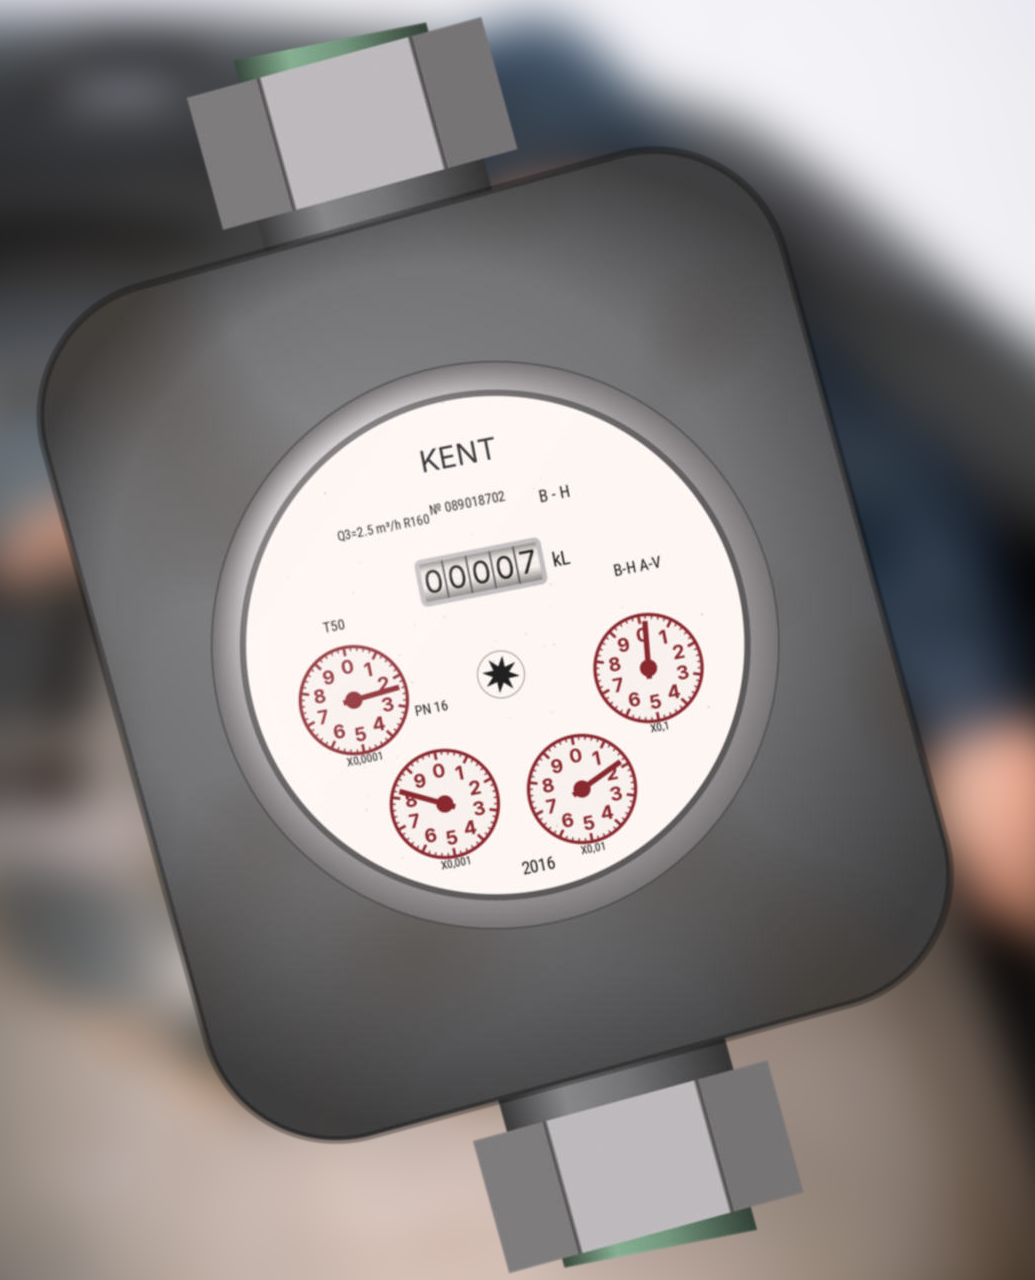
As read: 7.0182kL
